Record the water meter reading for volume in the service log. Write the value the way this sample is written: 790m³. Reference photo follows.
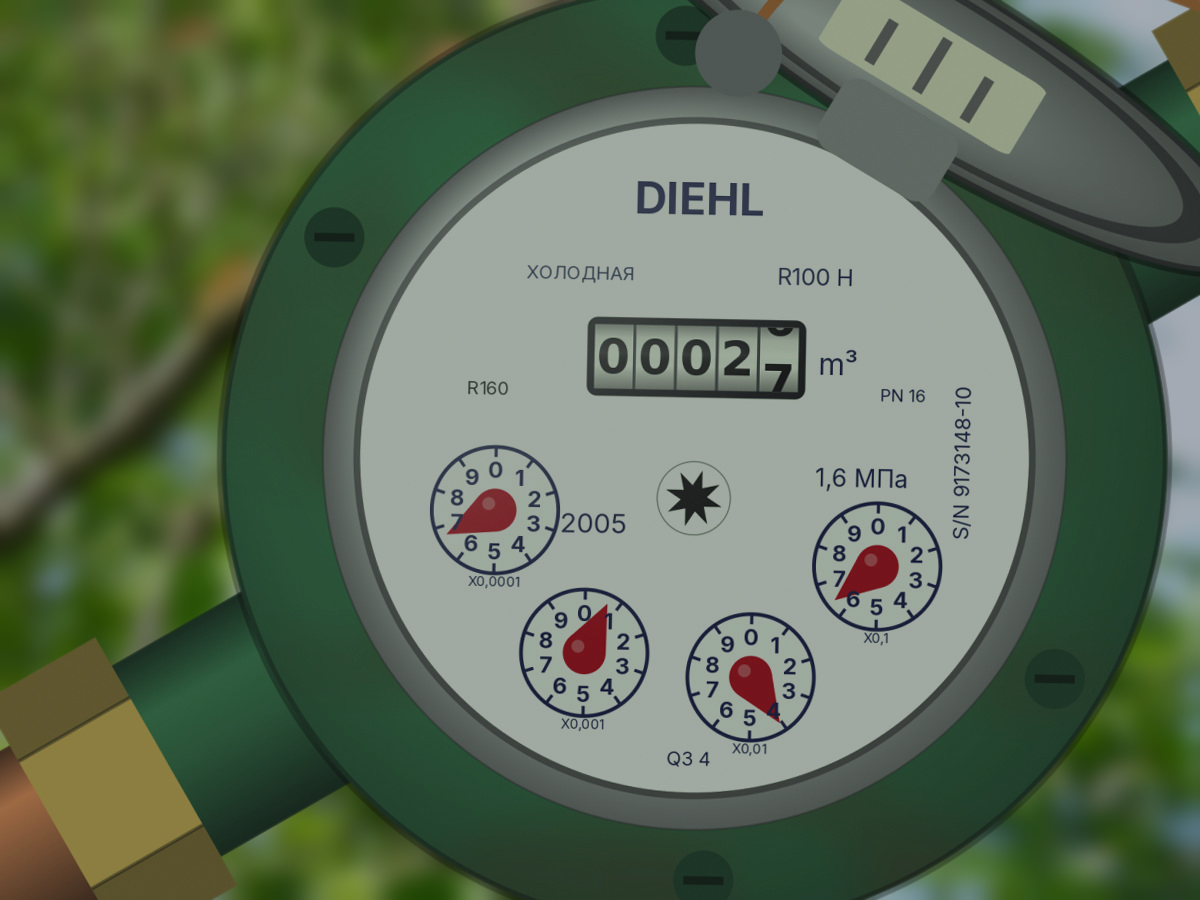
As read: 26.6406m³
